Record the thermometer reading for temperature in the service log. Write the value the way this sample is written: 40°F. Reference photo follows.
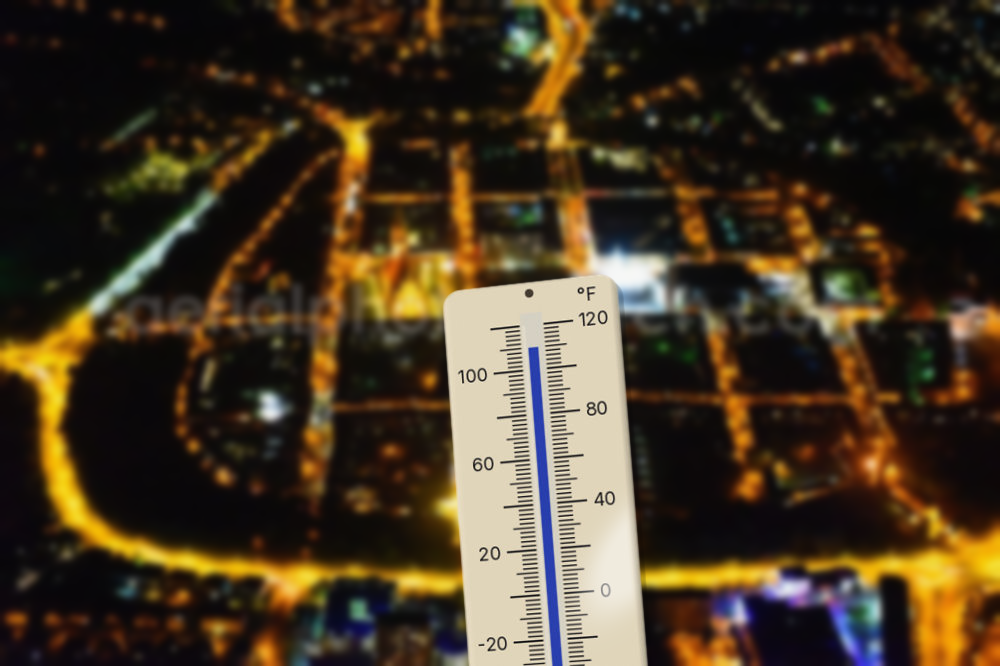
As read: 110°F
